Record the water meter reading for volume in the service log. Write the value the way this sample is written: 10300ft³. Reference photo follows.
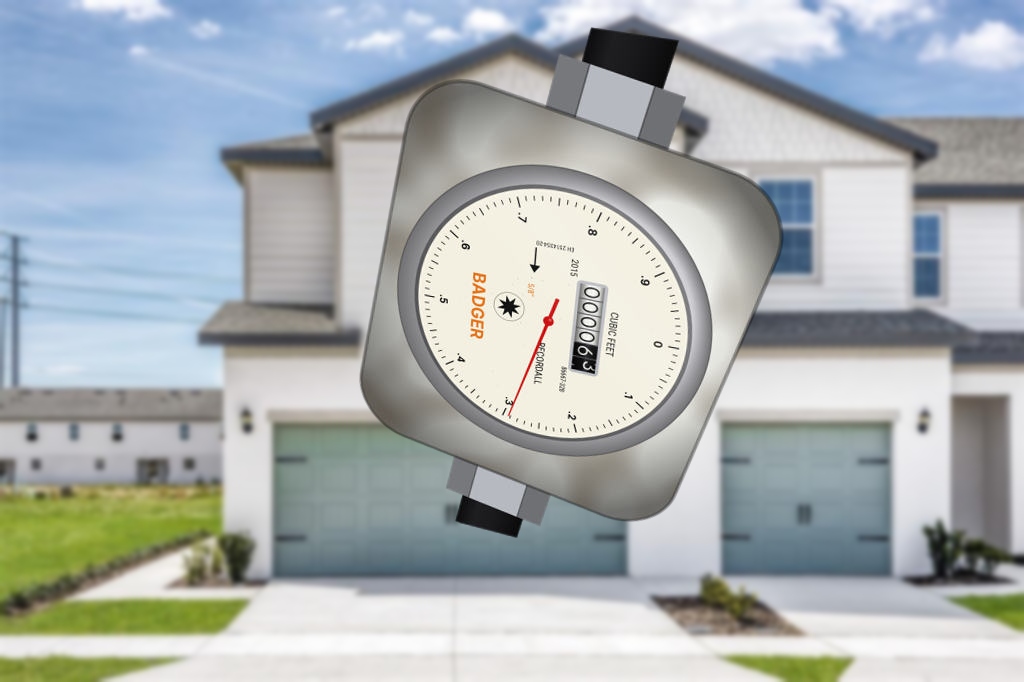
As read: 63.29ft³
